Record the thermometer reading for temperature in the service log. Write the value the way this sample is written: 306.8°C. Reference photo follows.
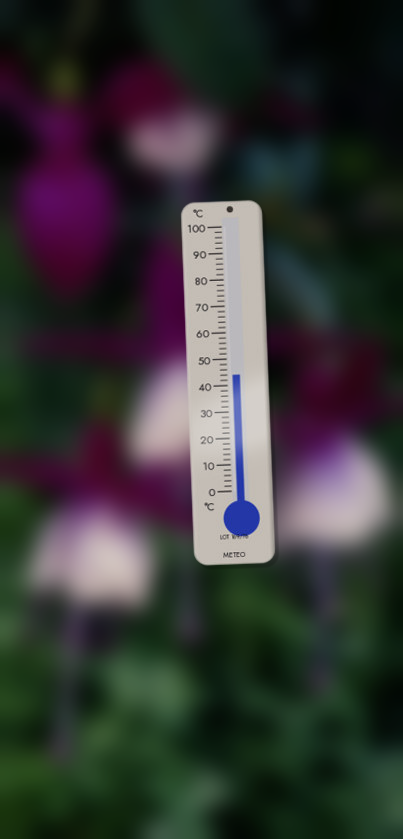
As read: 44°C
